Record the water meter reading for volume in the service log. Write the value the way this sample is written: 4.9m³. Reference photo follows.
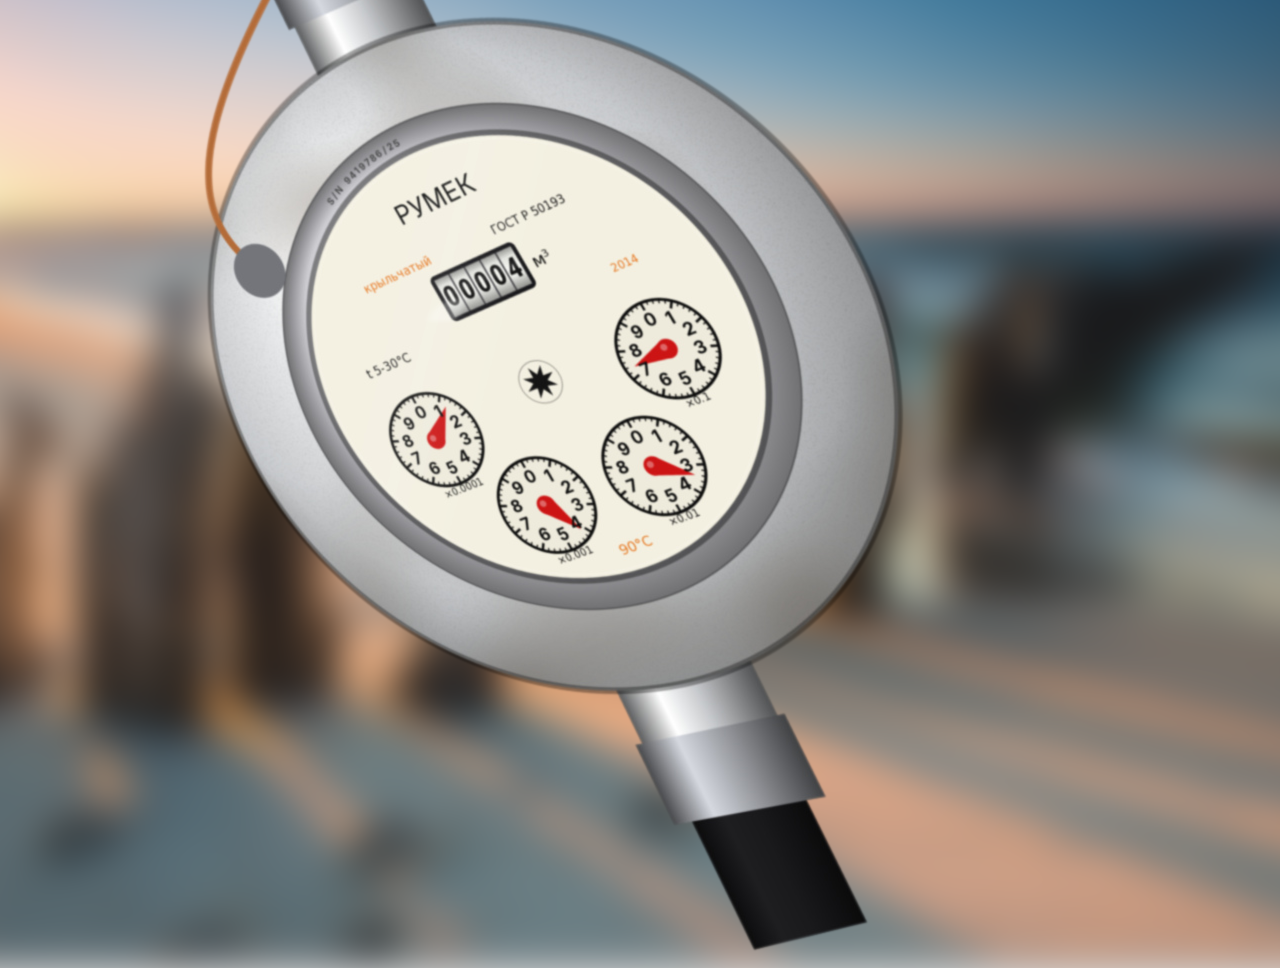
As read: 4.7341m³
